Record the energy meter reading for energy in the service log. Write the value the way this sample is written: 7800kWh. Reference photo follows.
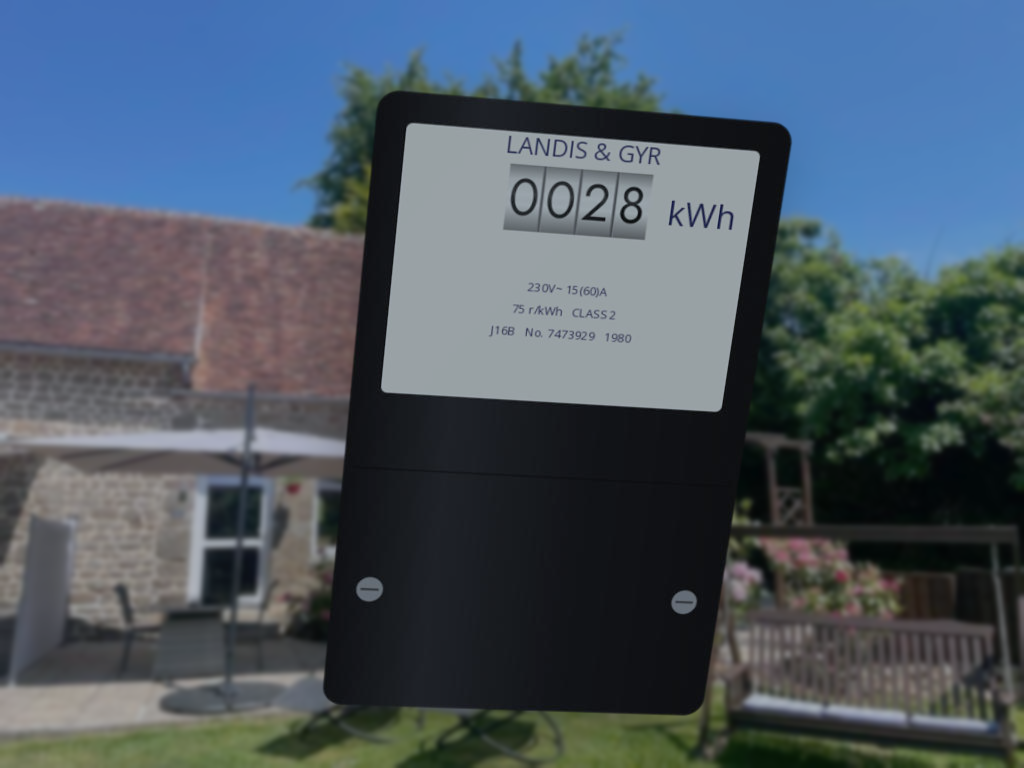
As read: 28kWh
